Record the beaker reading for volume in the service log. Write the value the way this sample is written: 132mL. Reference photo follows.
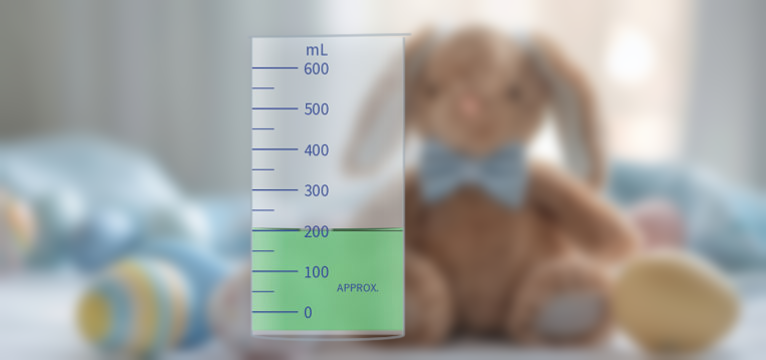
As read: 200mL
